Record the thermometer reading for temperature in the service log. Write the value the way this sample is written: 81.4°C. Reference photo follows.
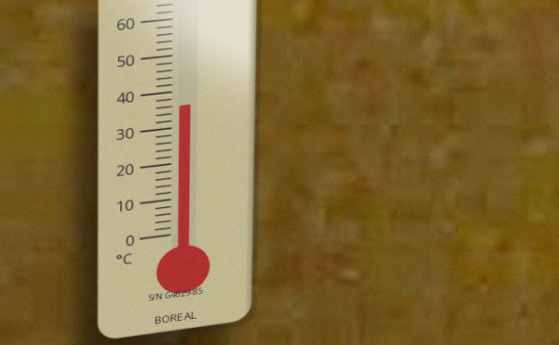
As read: 36°C
